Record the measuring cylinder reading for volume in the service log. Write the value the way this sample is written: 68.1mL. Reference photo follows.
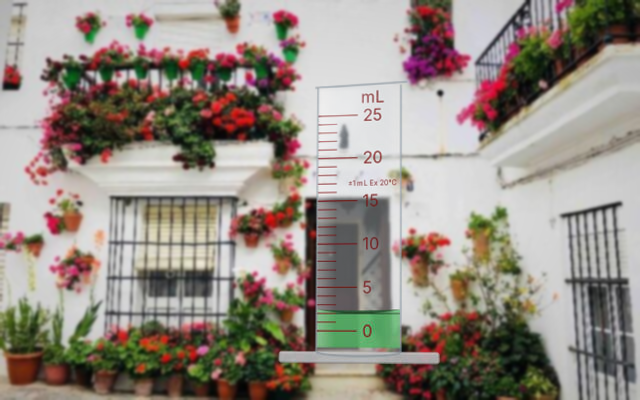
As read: 2mL
